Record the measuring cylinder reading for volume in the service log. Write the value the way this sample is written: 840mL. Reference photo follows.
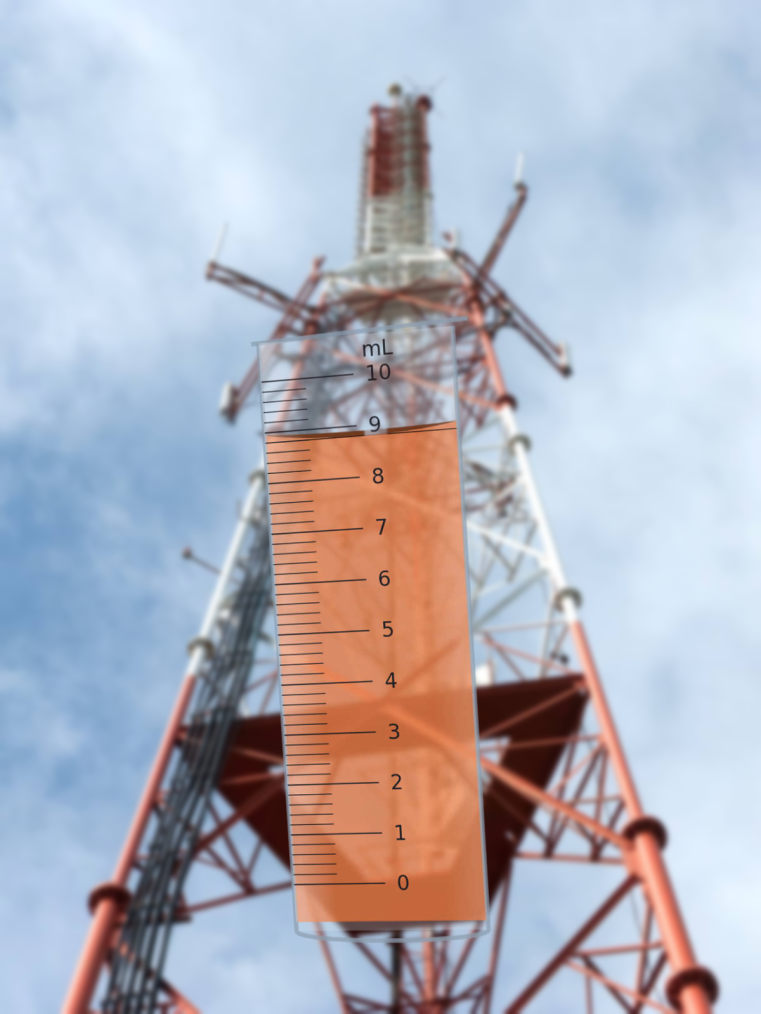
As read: 8.8mL
